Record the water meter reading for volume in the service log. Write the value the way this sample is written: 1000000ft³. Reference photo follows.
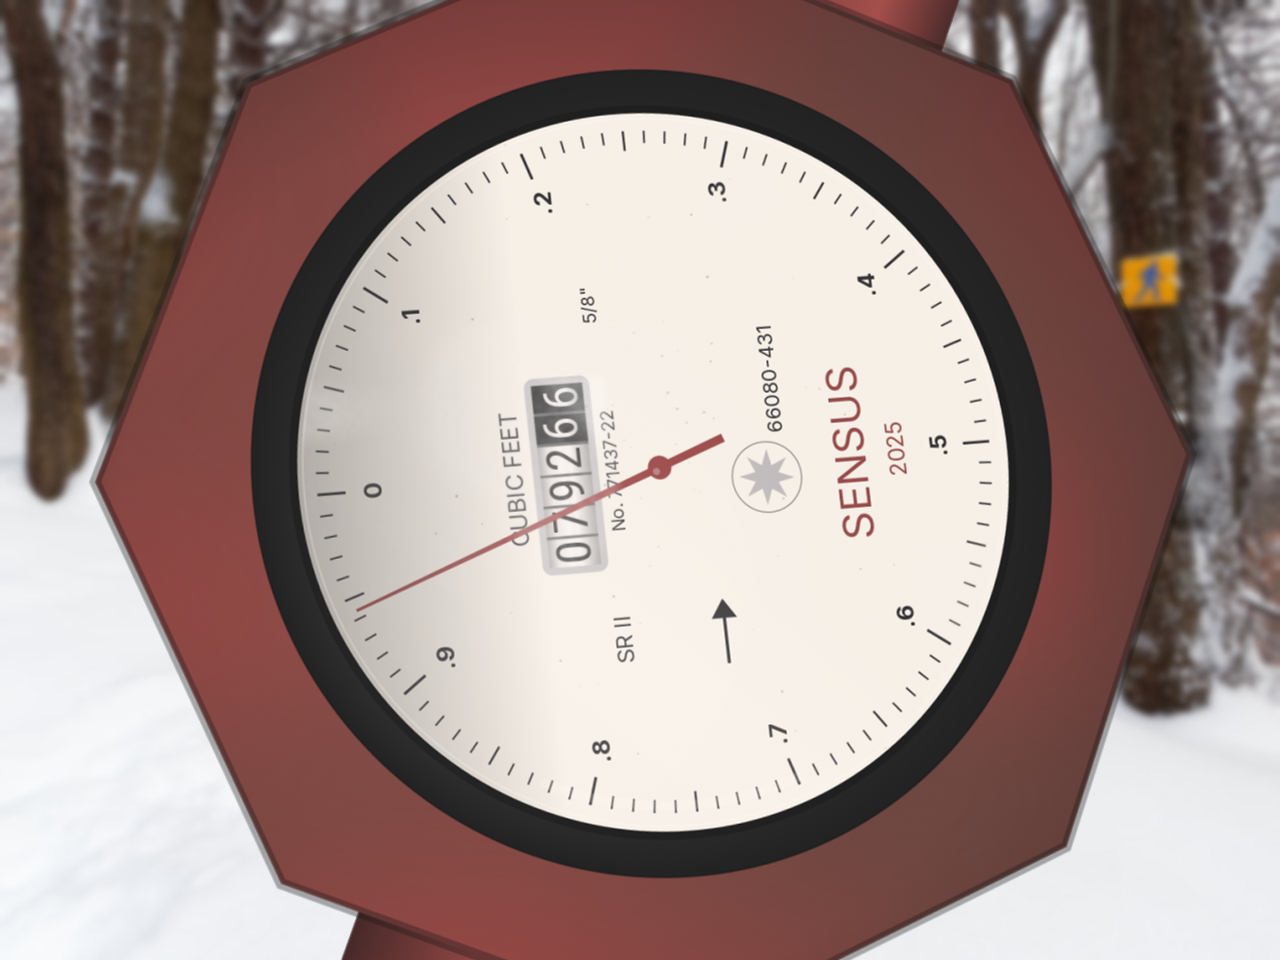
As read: 79265.94ft³
